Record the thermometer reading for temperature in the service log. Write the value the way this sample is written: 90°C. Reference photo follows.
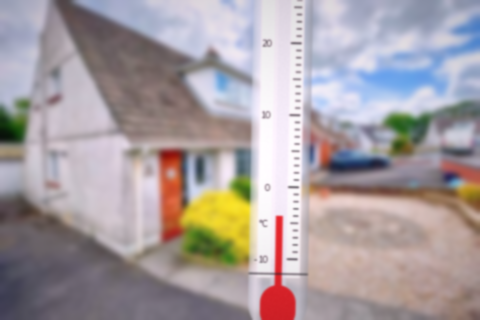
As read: -4°C
